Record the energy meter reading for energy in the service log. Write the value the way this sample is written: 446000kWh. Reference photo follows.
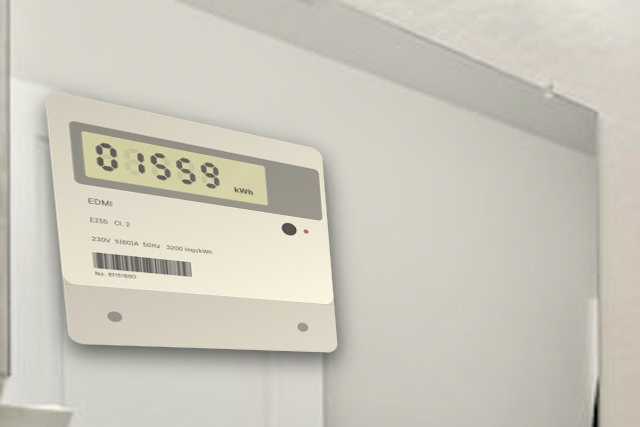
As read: 1559kWh
